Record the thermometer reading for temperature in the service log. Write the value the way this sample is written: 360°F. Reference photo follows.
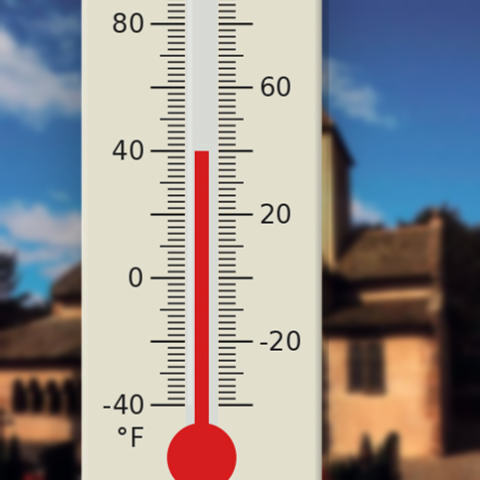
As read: 40°F
